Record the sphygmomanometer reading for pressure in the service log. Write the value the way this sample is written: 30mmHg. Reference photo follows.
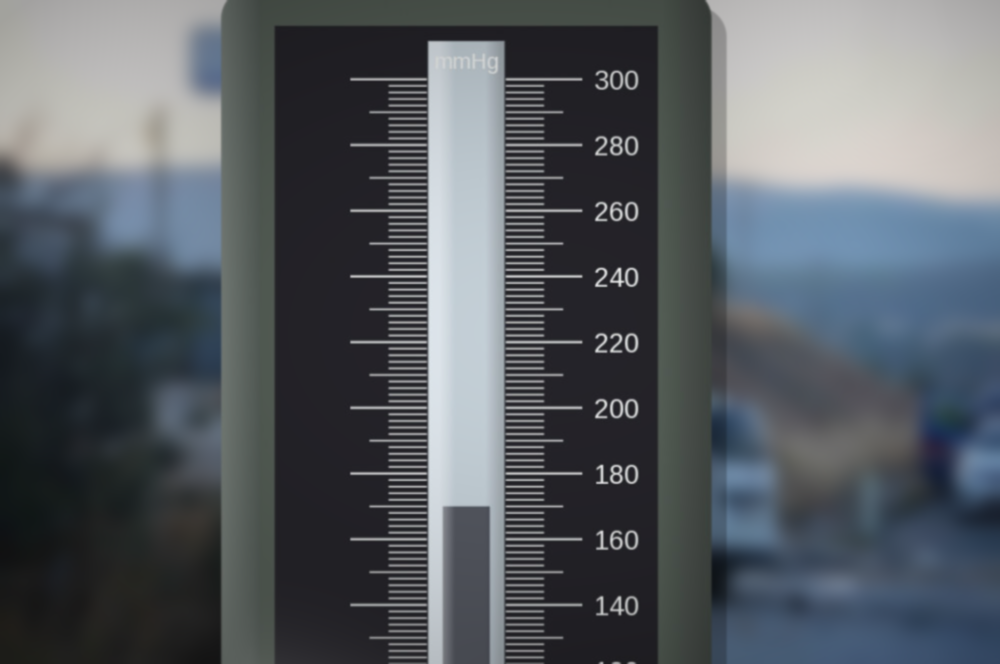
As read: 170mmHg
